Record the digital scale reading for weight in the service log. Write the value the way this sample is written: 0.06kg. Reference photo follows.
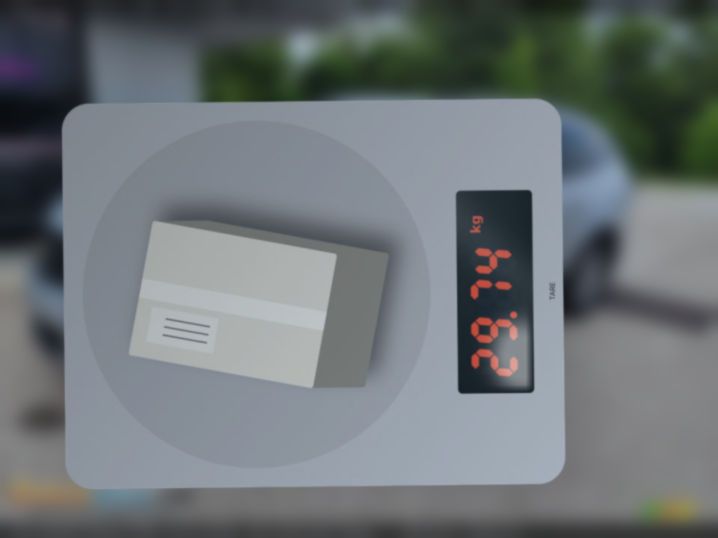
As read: 29.74kg
